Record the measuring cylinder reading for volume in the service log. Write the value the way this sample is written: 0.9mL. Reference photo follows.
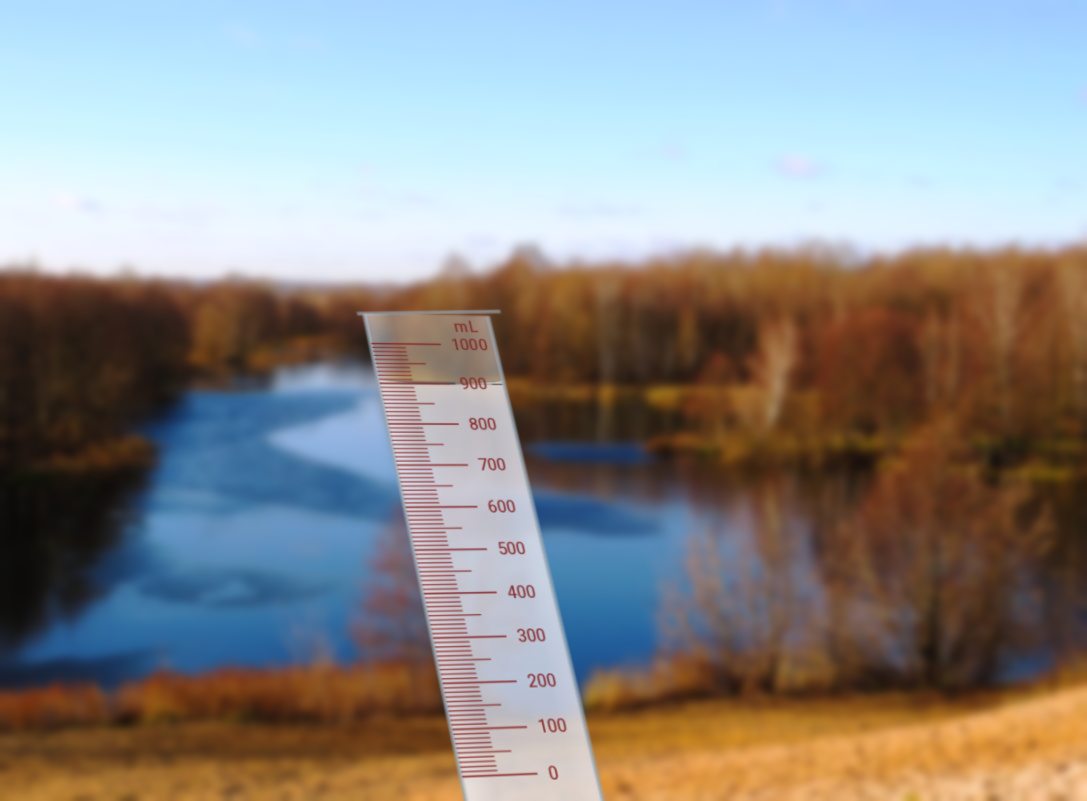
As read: 900mL
